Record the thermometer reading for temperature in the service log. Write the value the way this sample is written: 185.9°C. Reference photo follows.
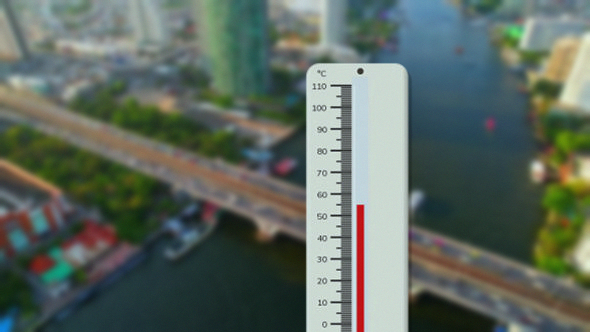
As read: 55°C
